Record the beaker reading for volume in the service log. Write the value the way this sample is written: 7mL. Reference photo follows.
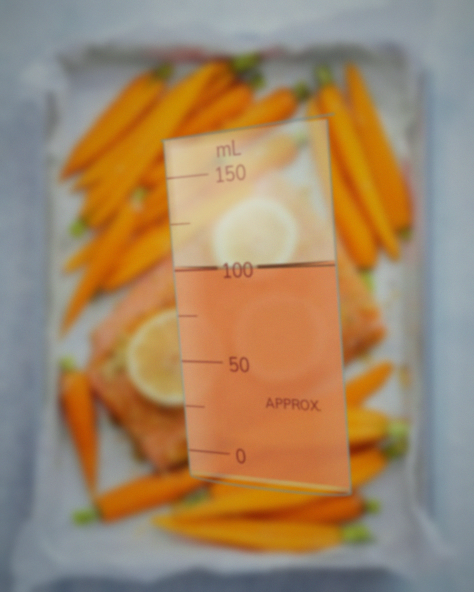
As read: 100mL
